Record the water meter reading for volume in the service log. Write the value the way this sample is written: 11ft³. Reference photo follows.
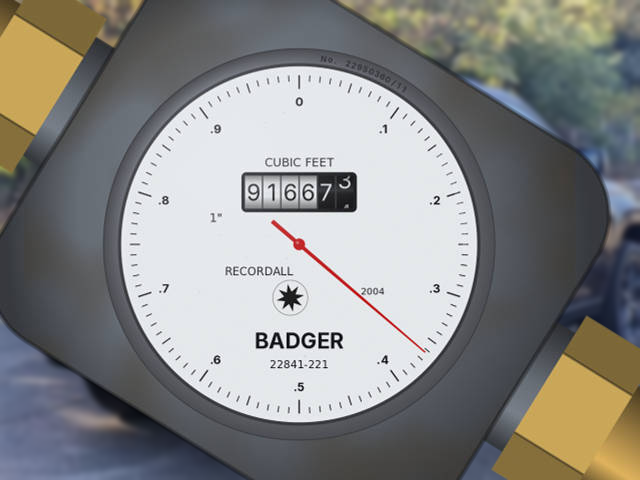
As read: 916673.36ft³
